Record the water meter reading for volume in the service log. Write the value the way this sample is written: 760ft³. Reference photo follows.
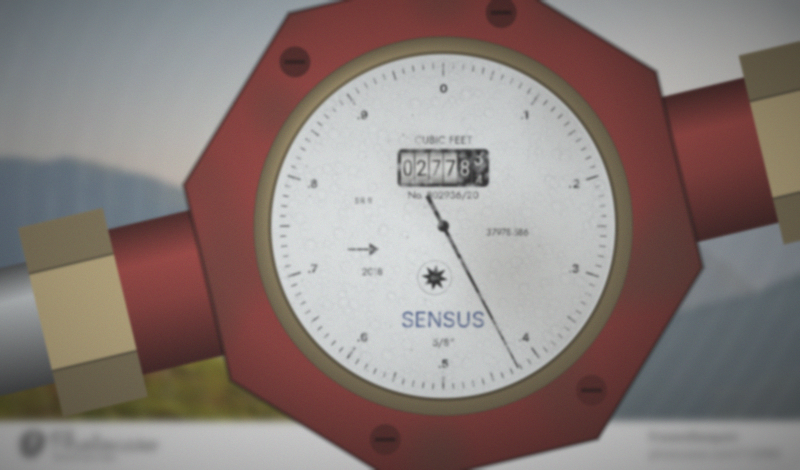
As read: 27783.42ft³
